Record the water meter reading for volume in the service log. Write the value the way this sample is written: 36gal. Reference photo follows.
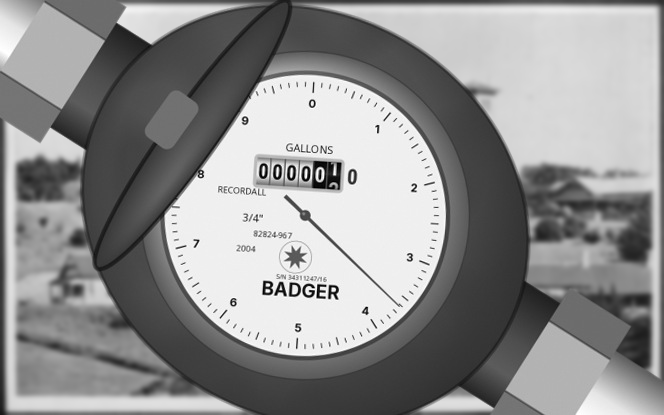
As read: 13.6gal
